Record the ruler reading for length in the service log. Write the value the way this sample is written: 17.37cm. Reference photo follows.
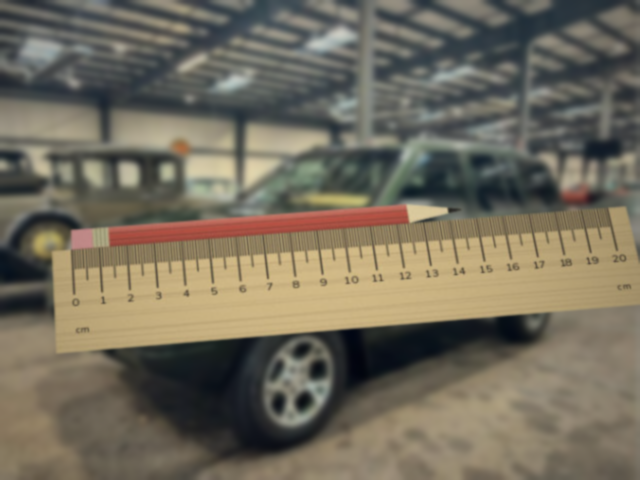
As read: 14.5cm
